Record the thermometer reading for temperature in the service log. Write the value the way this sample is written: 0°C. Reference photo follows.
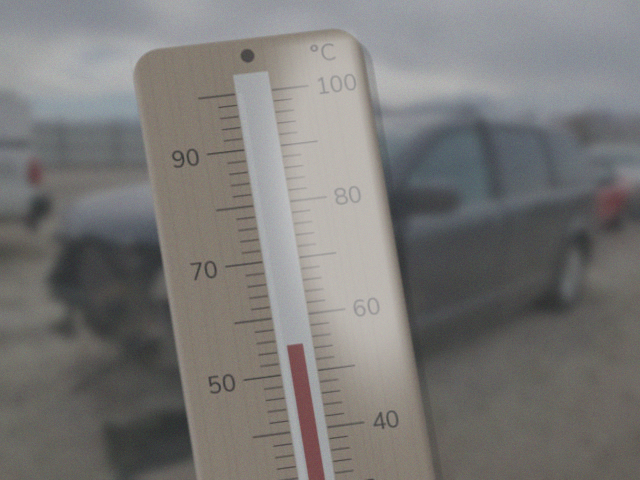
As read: 55°C
